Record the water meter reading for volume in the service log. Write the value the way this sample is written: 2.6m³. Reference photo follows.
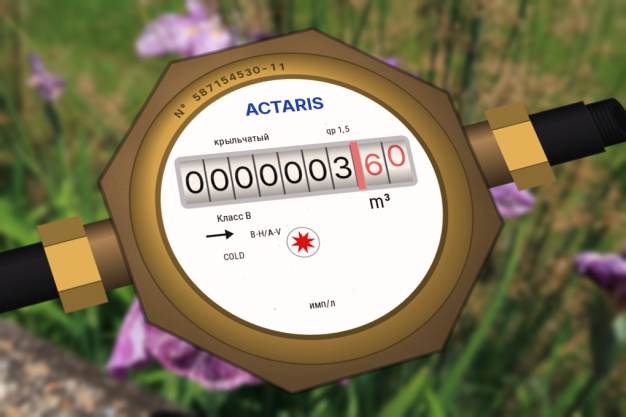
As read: 3.60m³
